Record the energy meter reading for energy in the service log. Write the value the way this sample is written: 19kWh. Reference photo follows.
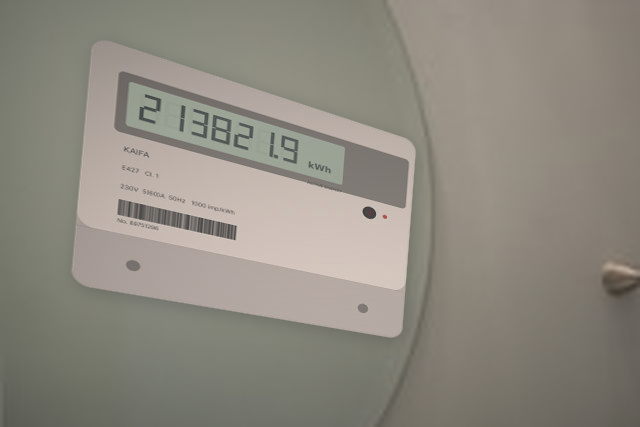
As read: 213821.9kWh
